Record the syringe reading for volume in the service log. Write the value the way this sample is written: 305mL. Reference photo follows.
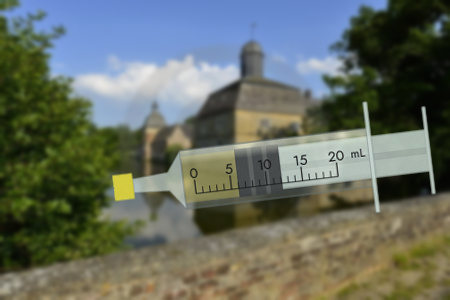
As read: 6mL
